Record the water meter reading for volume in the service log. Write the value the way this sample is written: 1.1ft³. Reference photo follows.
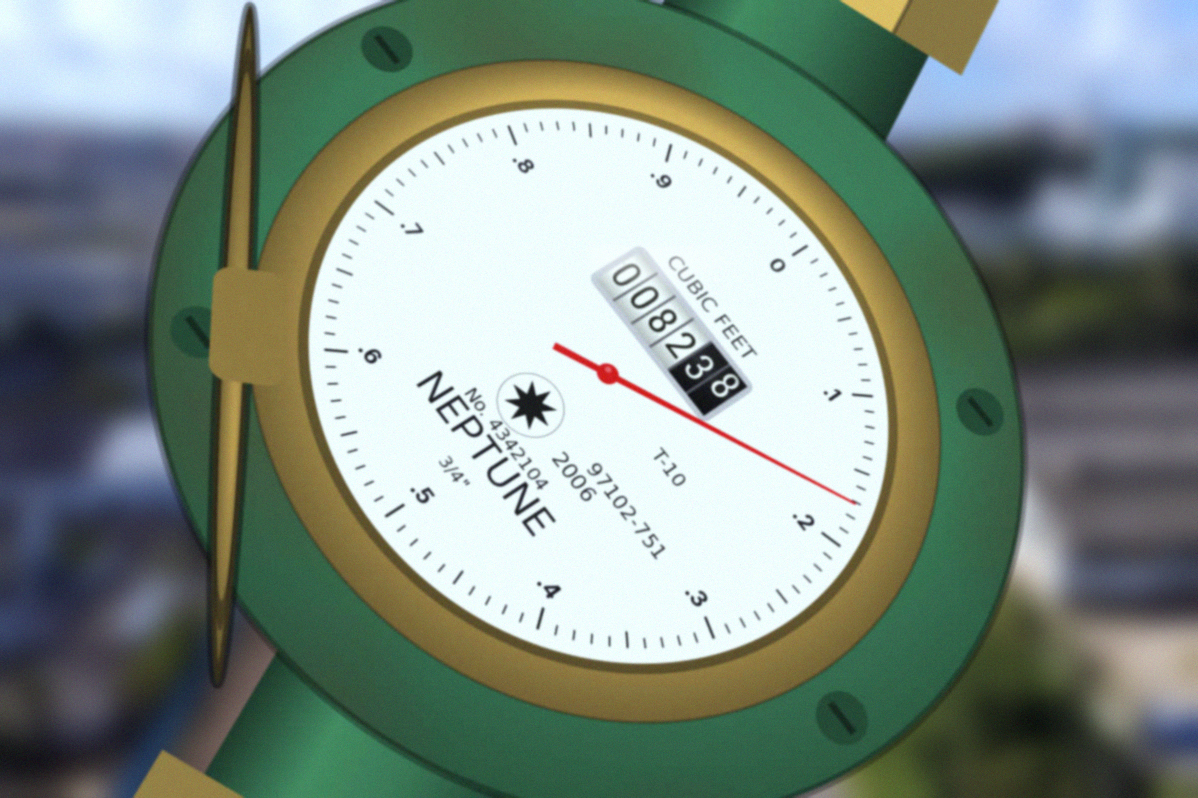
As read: 8238.17ft³
